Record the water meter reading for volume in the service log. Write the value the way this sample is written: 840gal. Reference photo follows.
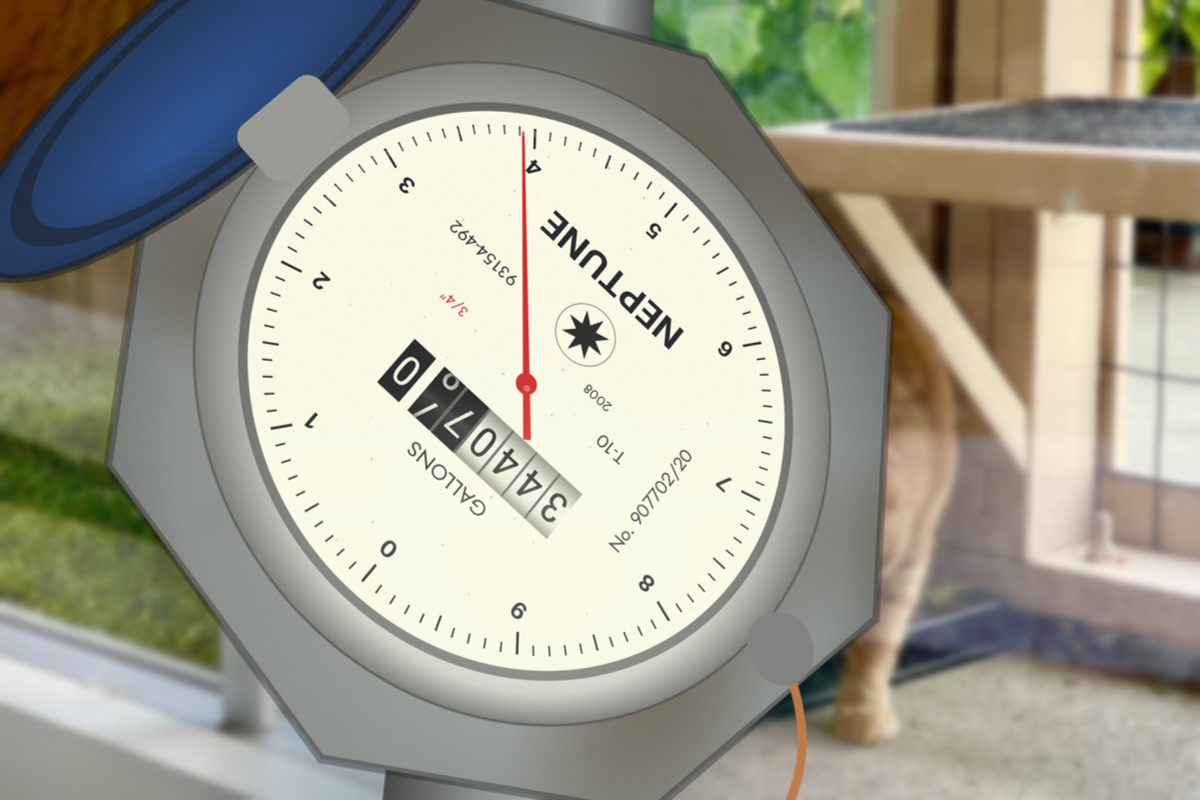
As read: 3440773.9gal
